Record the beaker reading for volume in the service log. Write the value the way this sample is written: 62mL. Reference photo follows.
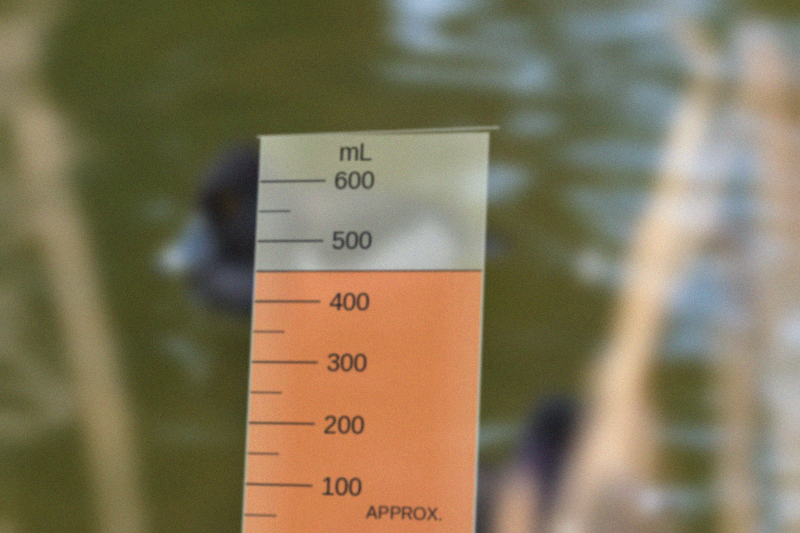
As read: 450mL
